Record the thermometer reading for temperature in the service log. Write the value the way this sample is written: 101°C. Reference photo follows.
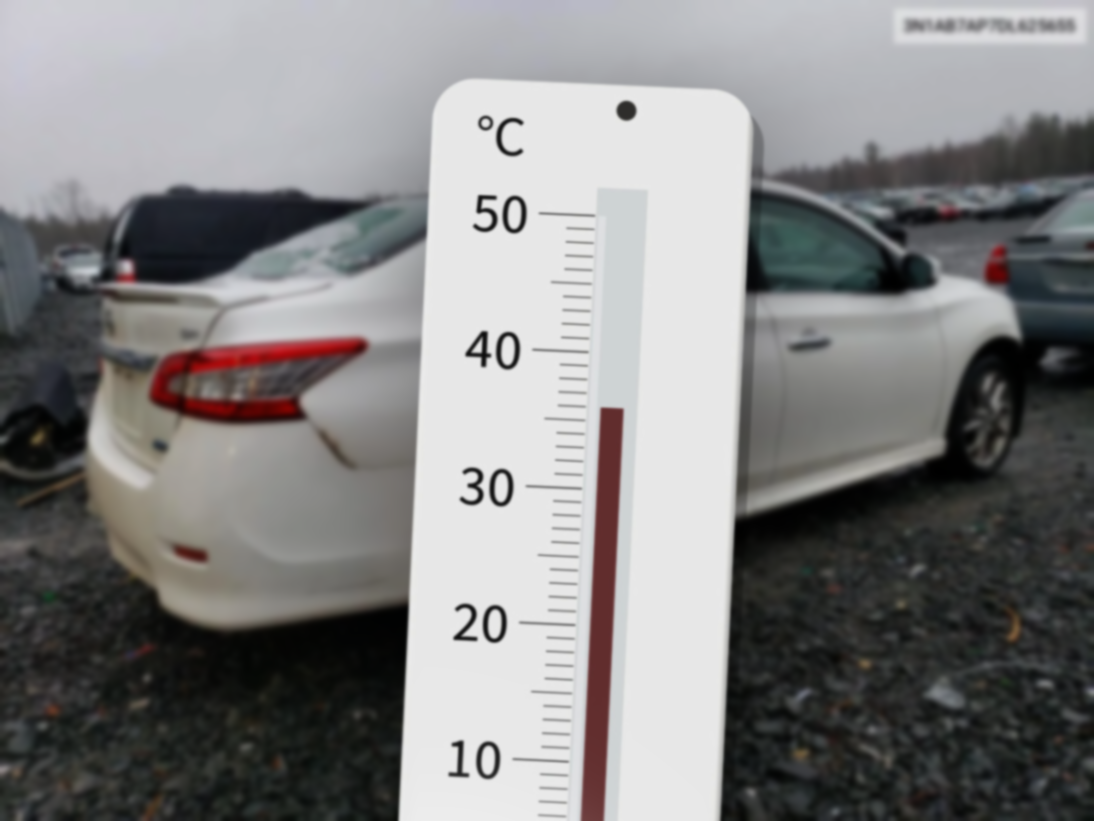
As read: 36°C
